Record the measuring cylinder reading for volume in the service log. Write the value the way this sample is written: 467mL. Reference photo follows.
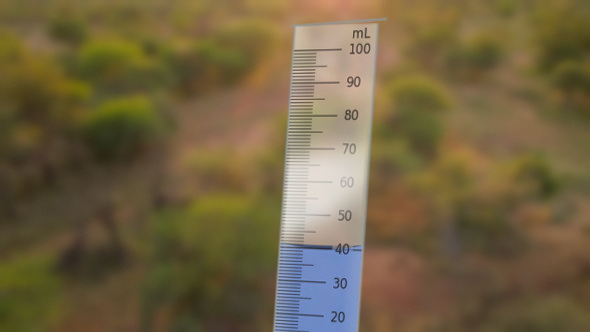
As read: 40mL
